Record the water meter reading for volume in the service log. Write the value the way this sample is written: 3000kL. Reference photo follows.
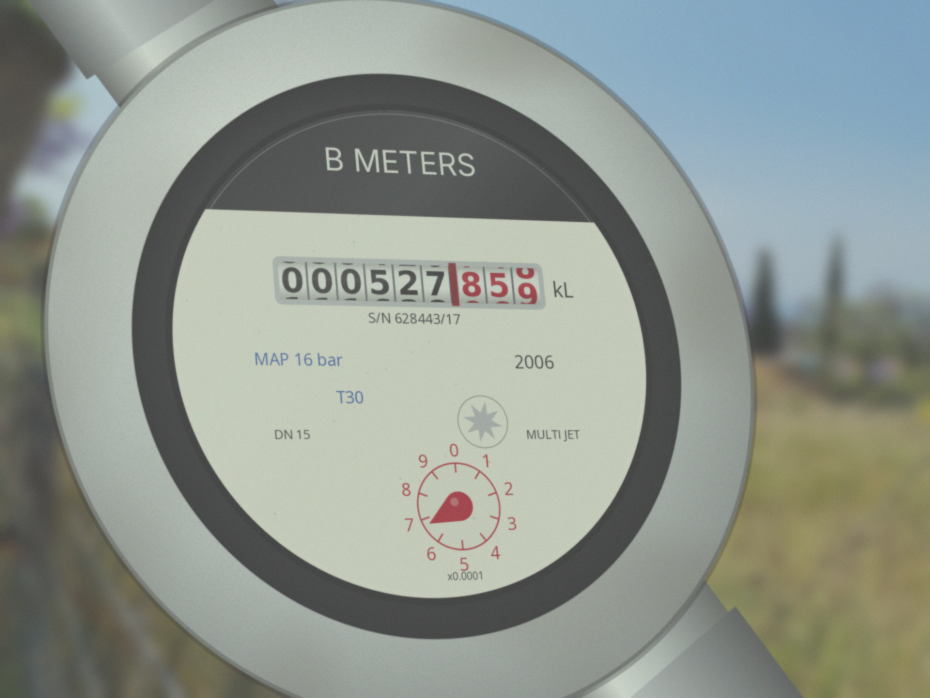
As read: 527.8586kL
